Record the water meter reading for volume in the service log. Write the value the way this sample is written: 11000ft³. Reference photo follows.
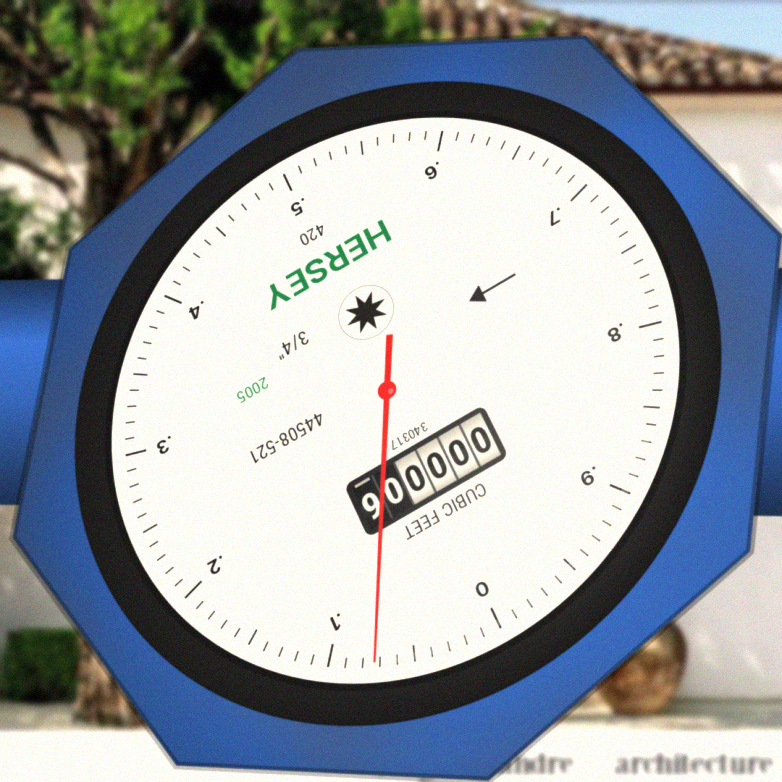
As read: 6.07ft³
